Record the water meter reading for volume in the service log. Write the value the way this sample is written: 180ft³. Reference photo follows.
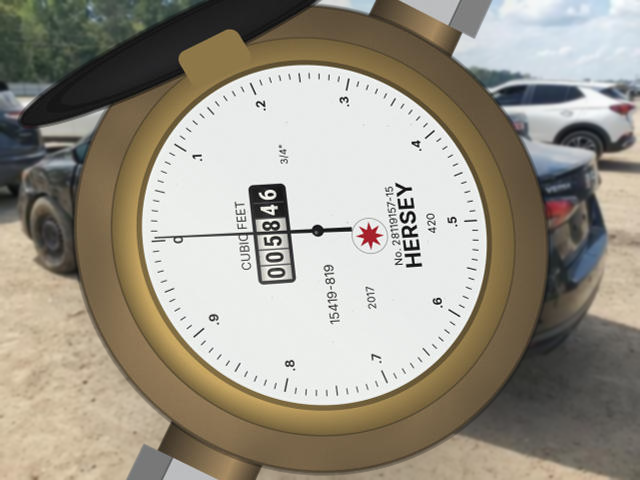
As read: 5846.00ft³
